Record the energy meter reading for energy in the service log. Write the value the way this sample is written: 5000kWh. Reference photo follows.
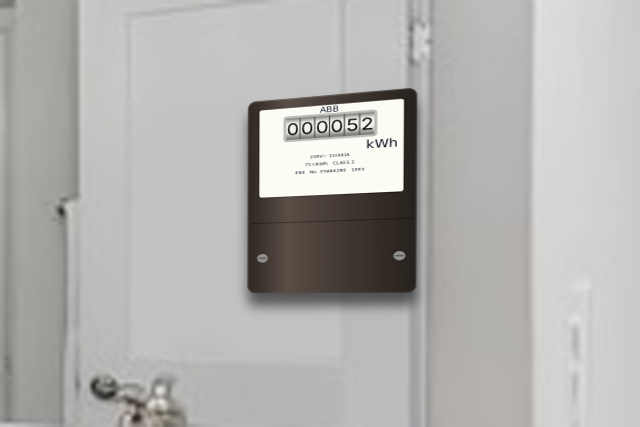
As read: 52kWh
